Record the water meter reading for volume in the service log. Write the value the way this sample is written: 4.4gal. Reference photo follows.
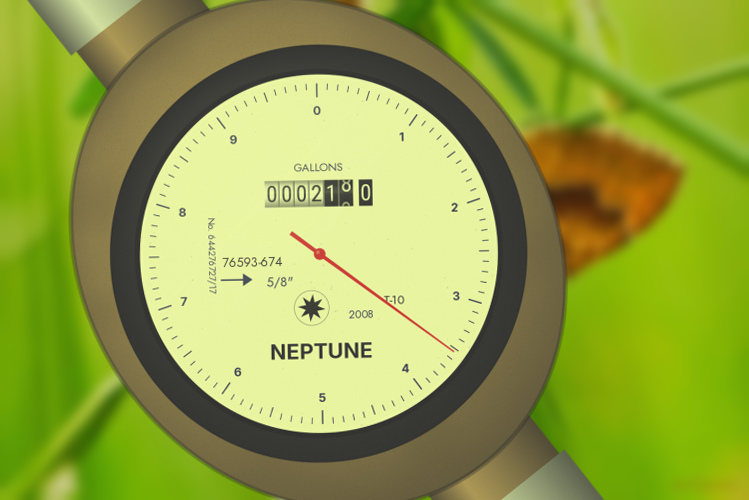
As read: 2183.5gal
